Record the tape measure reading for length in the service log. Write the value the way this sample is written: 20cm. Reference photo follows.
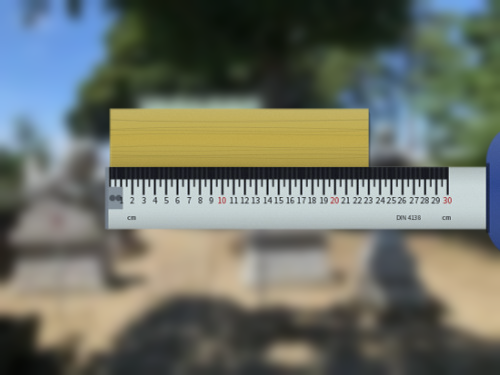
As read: 23cm
